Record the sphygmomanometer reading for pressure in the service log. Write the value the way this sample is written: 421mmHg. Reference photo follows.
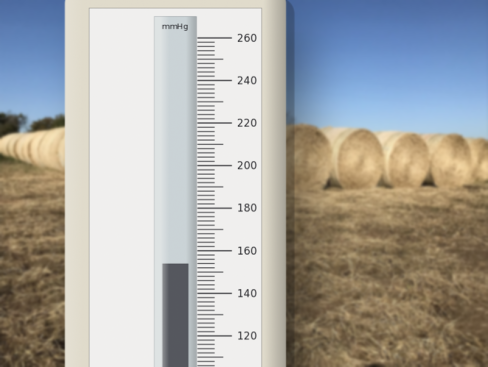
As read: 154mmHg
